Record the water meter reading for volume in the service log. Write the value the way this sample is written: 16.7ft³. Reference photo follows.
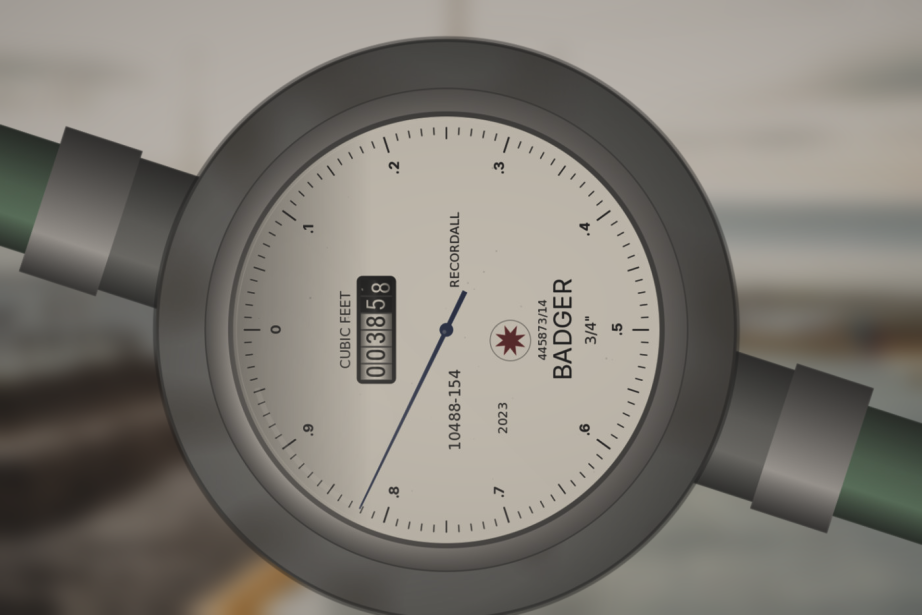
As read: 3857.82ft³
